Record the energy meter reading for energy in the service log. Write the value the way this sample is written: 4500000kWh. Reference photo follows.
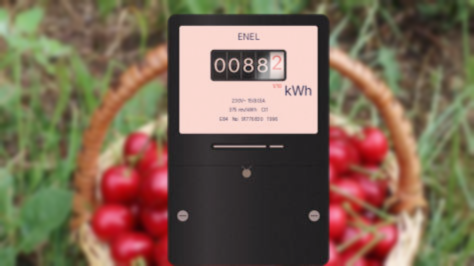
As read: 88.2kWh
